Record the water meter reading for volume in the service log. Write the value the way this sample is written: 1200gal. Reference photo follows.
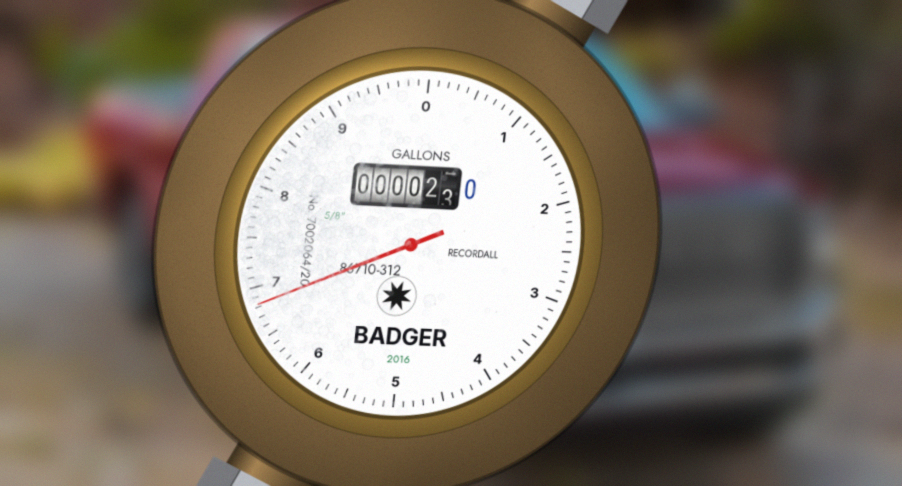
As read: 226.8gal
